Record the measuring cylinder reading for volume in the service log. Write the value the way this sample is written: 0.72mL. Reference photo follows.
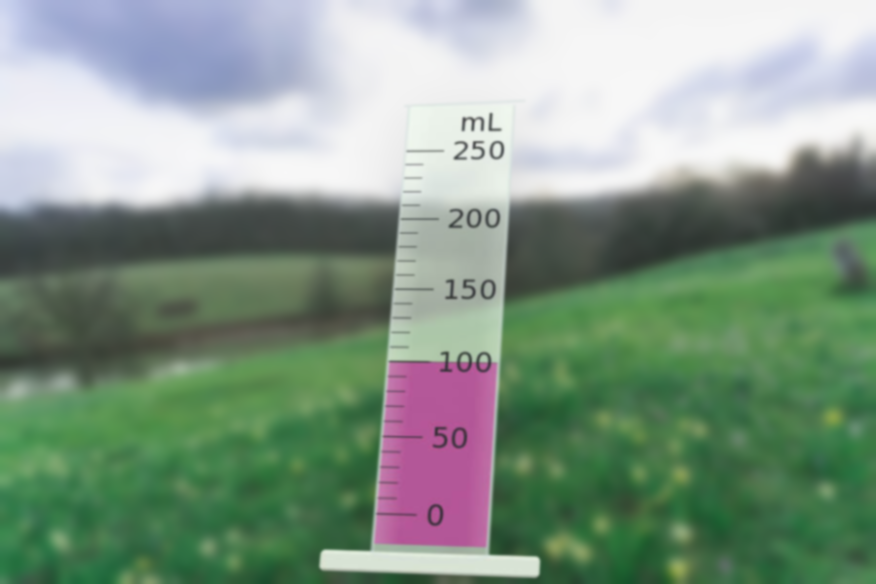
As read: 100mL
